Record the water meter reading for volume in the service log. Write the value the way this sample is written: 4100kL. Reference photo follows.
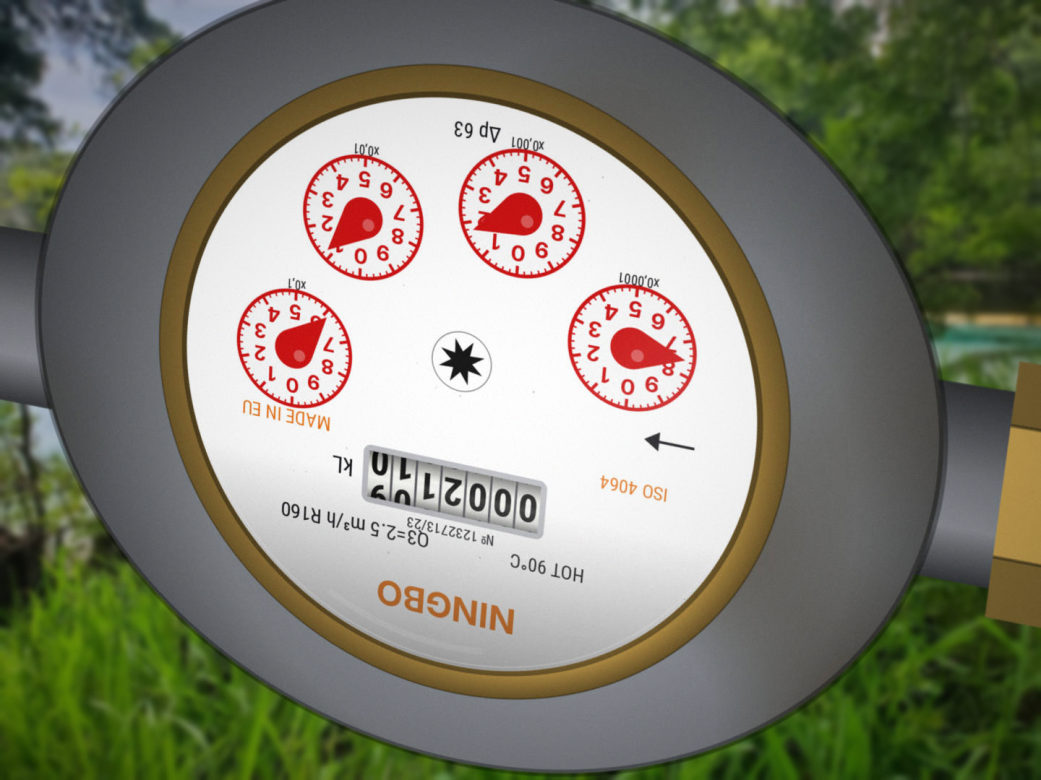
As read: 2109.6117kL
